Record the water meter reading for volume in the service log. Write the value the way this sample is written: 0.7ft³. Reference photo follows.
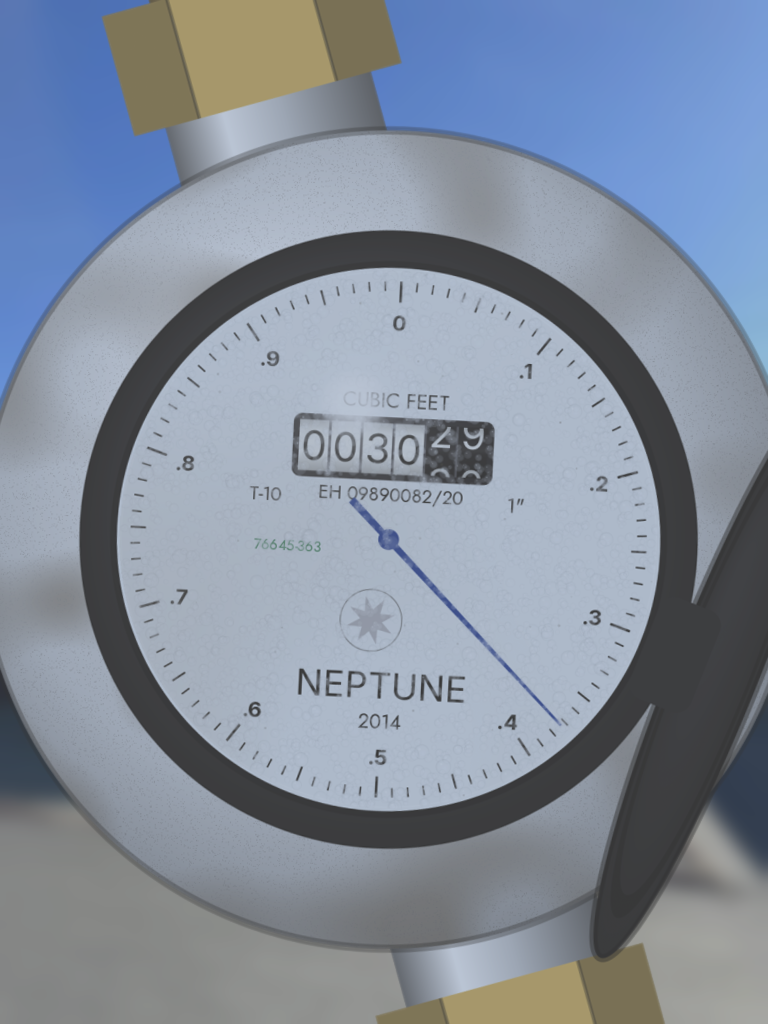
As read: 3029.37ft³
